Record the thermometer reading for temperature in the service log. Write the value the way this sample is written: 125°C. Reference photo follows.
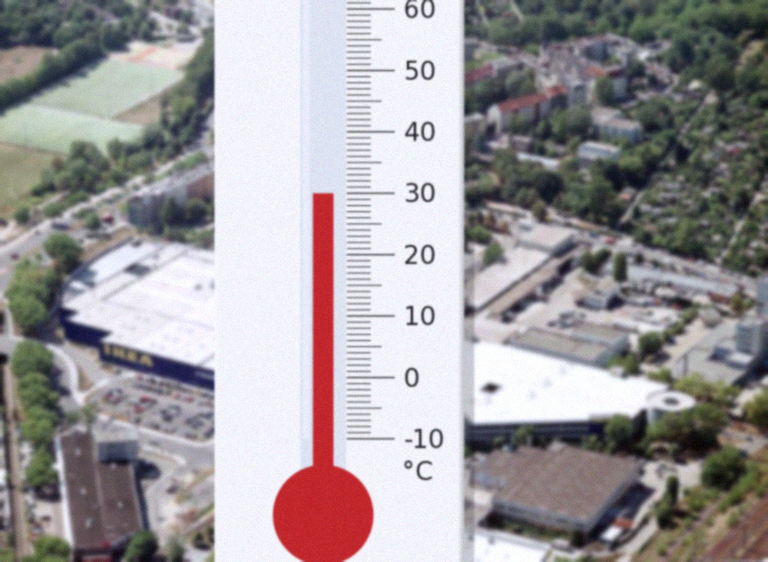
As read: 30°C
